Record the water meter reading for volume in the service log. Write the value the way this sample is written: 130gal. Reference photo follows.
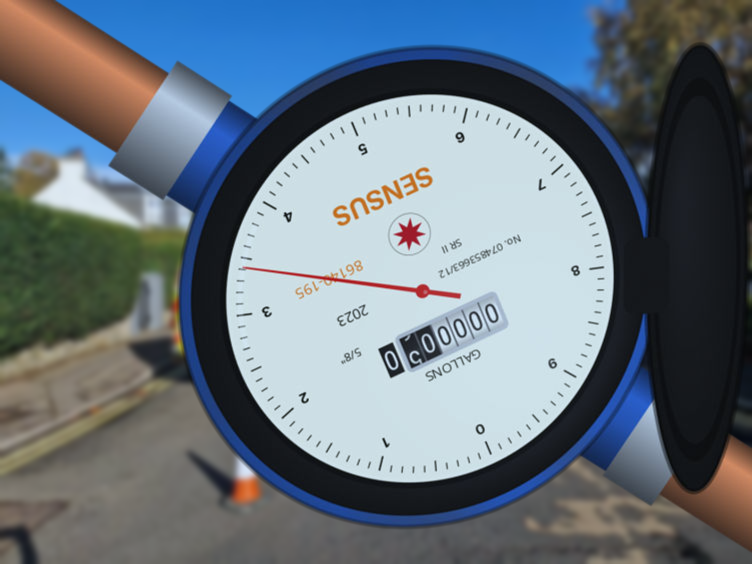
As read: 53.4gal
